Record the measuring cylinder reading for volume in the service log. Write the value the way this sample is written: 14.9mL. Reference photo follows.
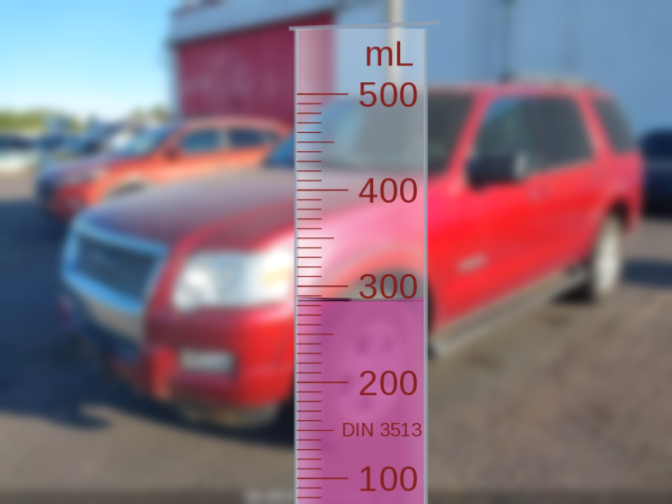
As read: 285mL
